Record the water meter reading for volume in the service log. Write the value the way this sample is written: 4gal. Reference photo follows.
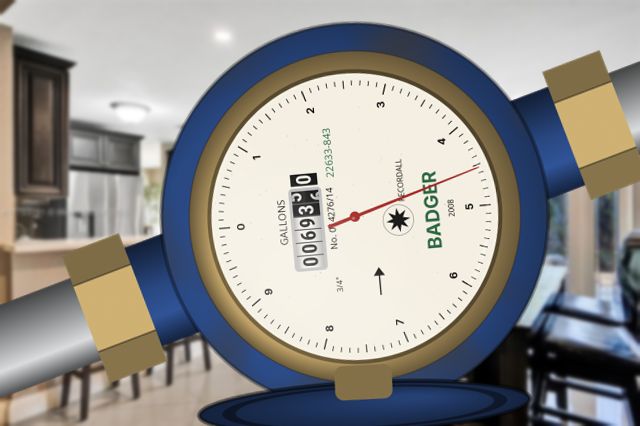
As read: 69354.5gal
